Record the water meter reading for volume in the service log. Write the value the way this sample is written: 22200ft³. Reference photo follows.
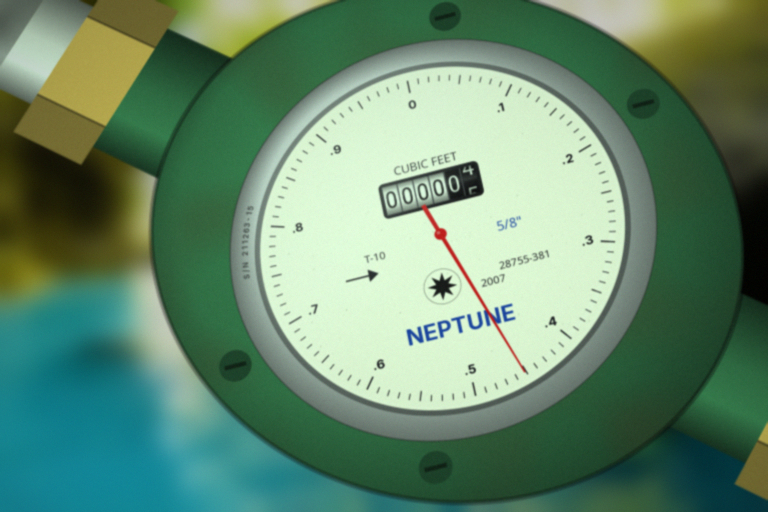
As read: 4.45ft³
